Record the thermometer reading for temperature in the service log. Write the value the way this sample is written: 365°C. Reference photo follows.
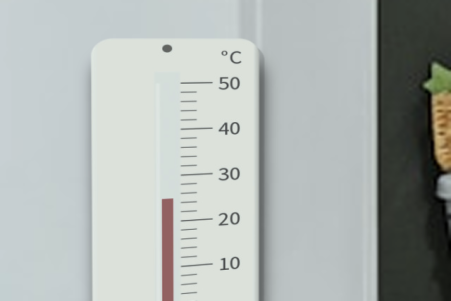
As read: 25°C
